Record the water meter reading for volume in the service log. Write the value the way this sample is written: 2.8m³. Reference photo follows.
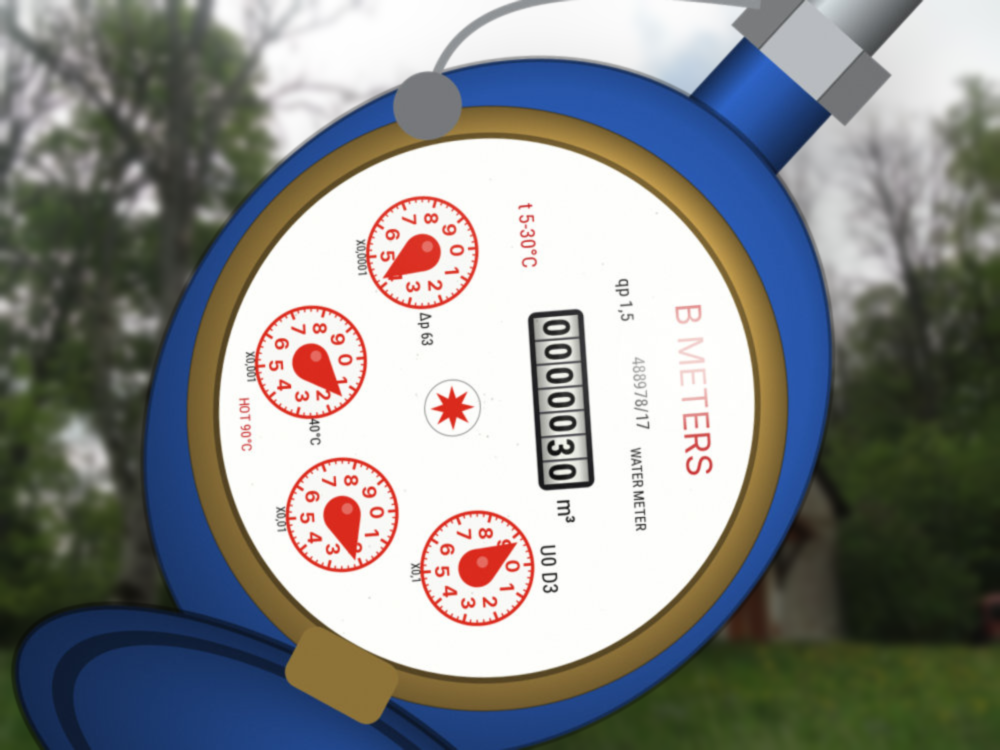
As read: 29.9214m³
